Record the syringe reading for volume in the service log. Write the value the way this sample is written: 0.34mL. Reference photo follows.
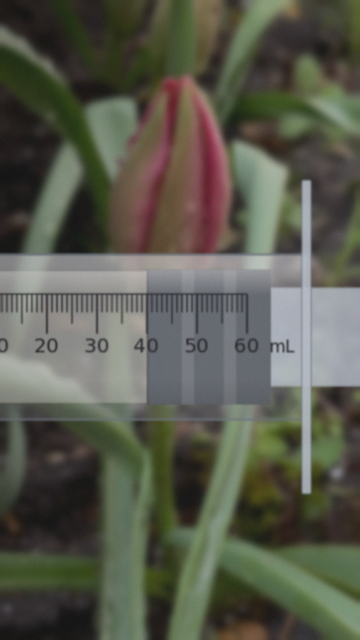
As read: 40mL
